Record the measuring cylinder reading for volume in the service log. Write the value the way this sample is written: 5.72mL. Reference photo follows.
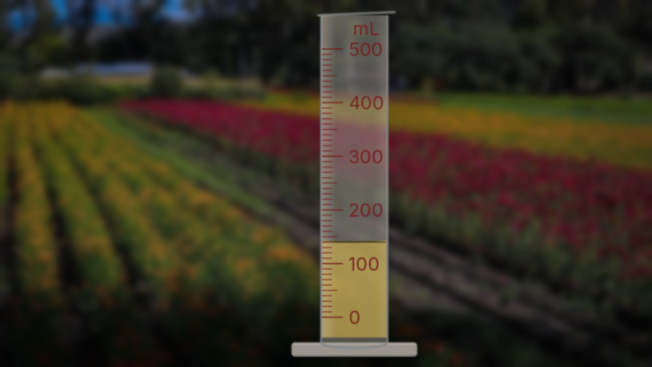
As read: 140mL
